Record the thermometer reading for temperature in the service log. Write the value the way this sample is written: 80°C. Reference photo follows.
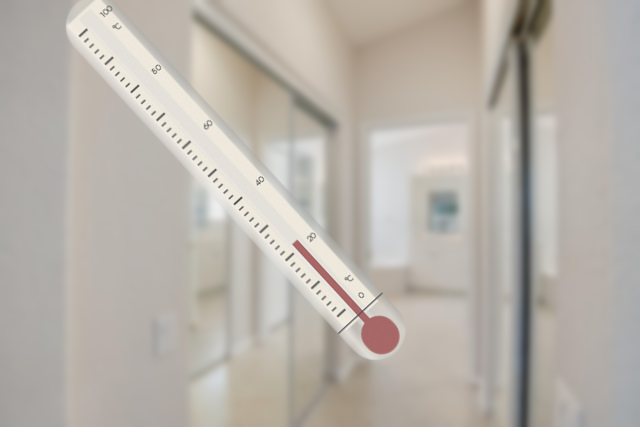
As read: 22°C
